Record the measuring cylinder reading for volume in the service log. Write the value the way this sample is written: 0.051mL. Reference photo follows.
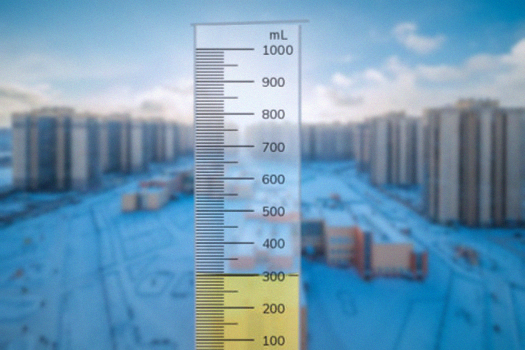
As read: 300mL
